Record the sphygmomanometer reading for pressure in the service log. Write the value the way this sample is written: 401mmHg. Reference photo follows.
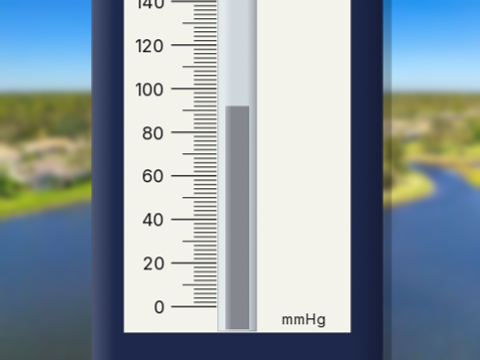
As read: 92mmHg
